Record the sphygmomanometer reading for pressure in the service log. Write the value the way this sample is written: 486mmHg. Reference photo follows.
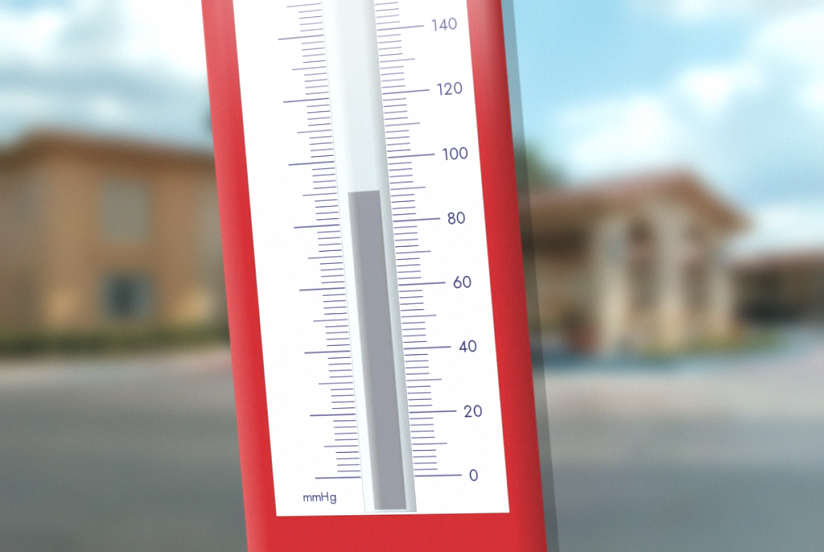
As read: 90mmHg
